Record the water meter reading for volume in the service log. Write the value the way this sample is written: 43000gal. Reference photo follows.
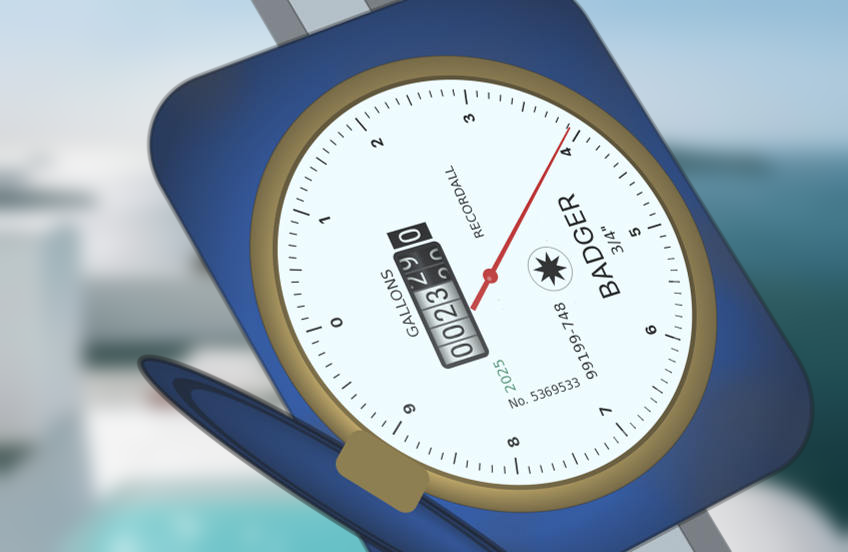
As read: 23293.9gal
